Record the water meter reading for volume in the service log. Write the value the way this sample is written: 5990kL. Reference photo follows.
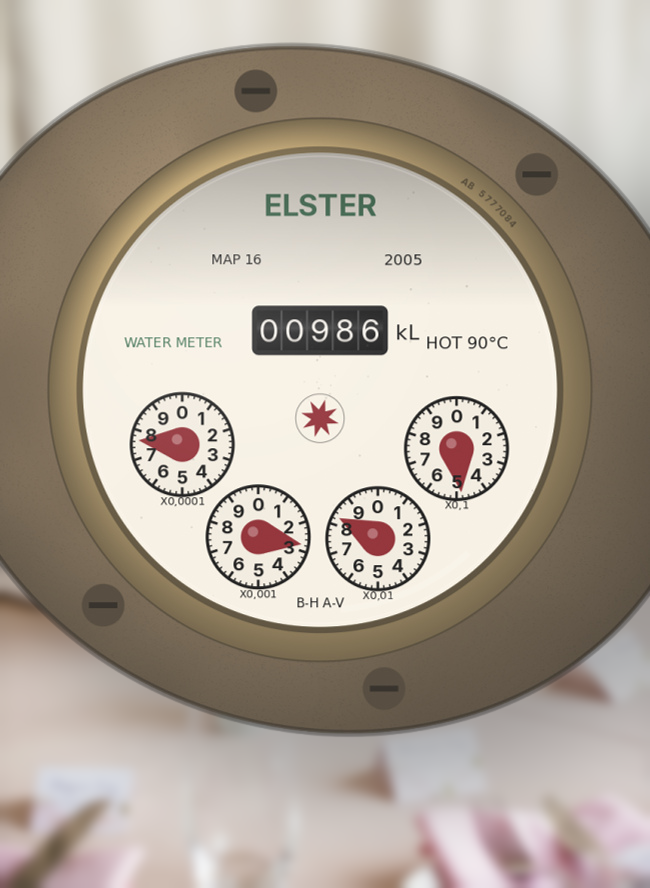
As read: 986.4827kL
